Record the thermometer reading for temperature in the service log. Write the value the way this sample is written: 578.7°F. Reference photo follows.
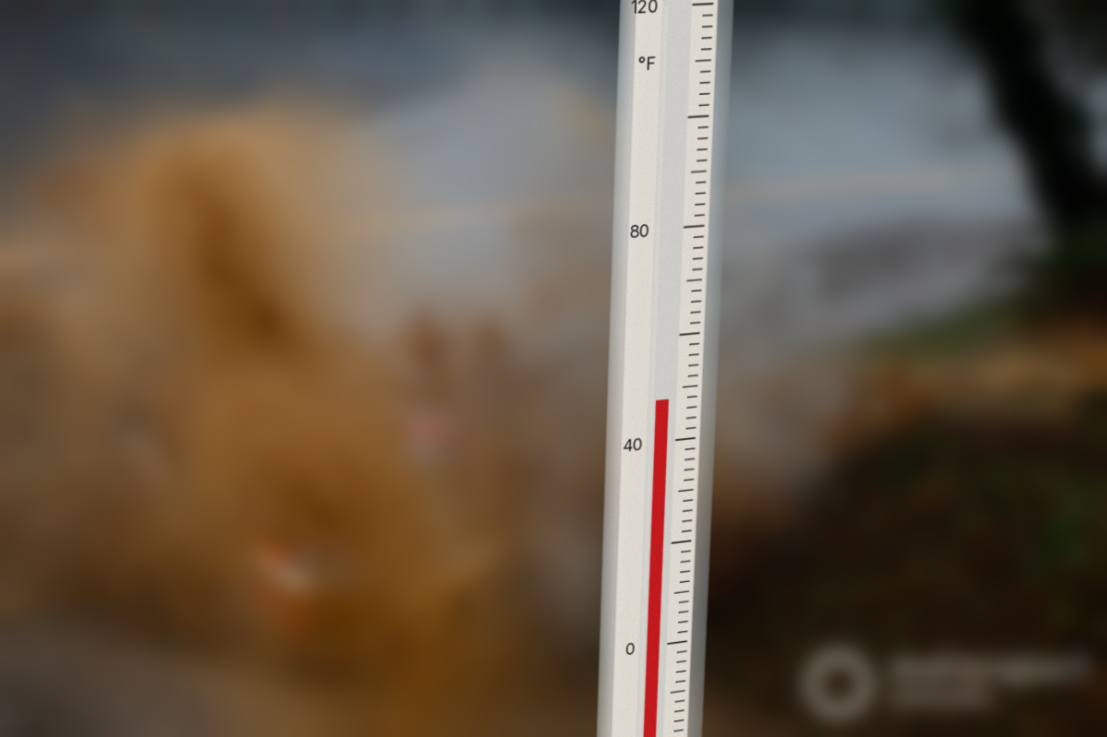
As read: 48°F
